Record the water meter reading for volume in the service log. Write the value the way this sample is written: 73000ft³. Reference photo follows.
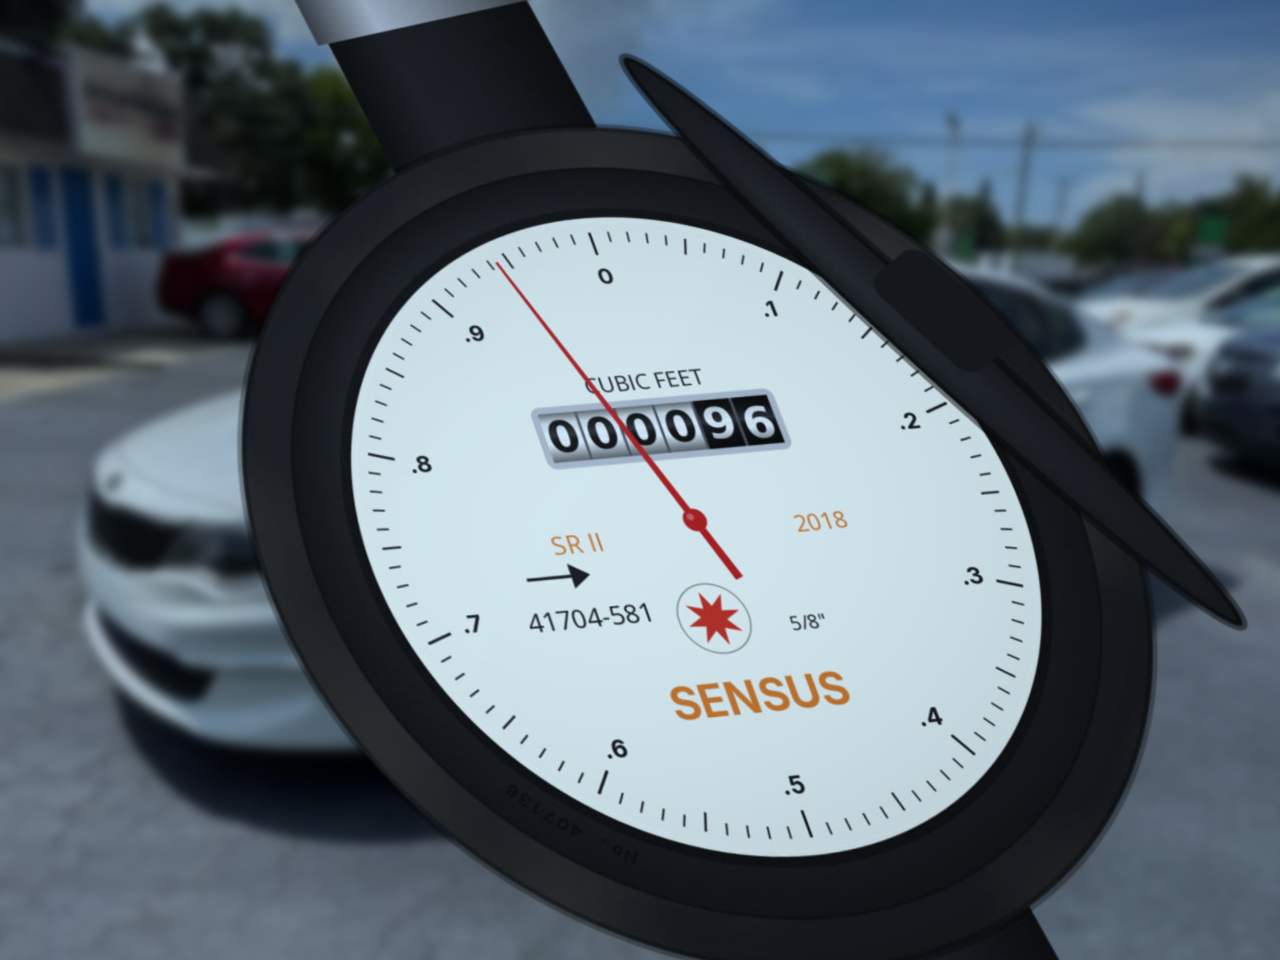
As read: 95.94ft³
